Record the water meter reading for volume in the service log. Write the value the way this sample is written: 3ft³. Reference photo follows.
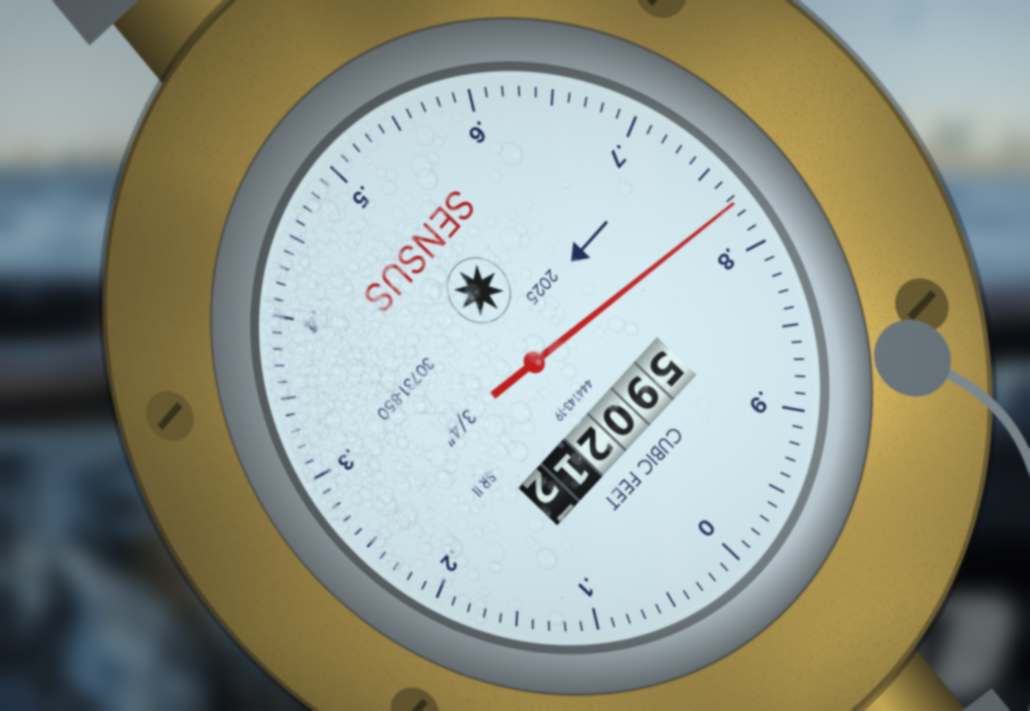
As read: 590211.77ft³
